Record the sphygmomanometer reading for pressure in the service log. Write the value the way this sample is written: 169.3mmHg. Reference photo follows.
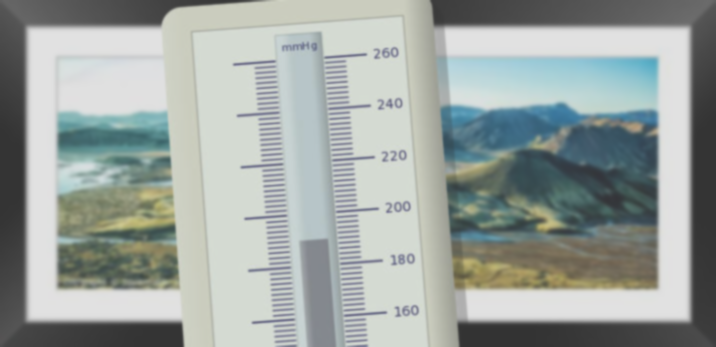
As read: 190mmHg
